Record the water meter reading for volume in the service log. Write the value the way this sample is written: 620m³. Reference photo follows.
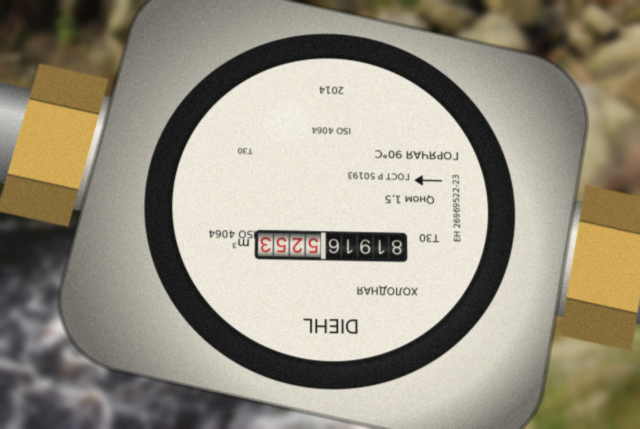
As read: 81916.5253m³
